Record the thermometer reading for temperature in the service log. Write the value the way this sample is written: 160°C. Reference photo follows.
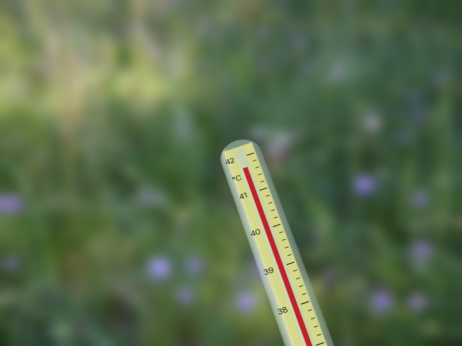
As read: 41.7°C
